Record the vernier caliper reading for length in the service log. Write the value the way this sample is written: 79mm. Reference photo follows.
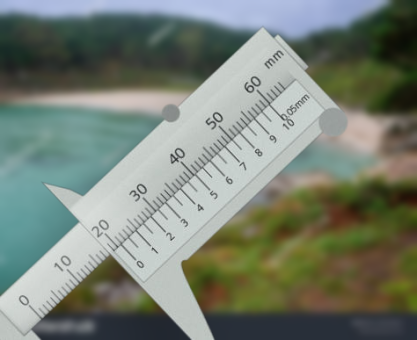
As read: 20.8mm
